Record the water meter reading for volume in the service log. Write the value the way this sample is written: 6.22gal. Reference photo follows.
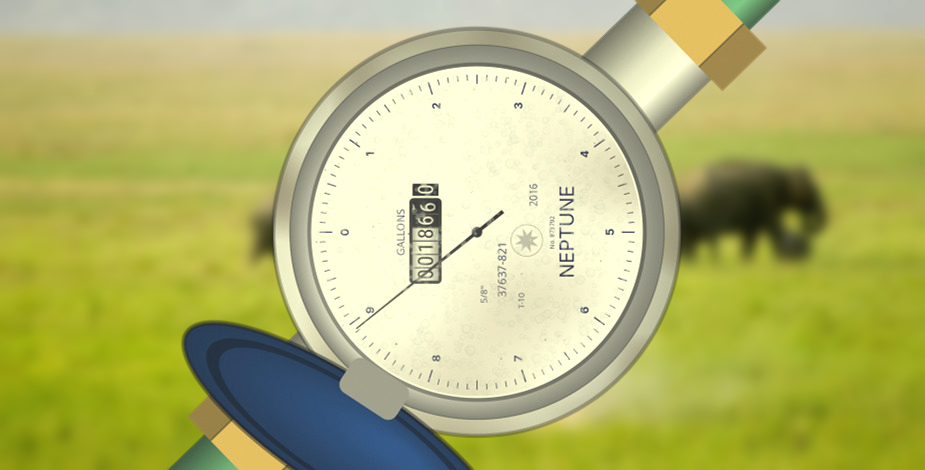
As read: 18658.9gal
